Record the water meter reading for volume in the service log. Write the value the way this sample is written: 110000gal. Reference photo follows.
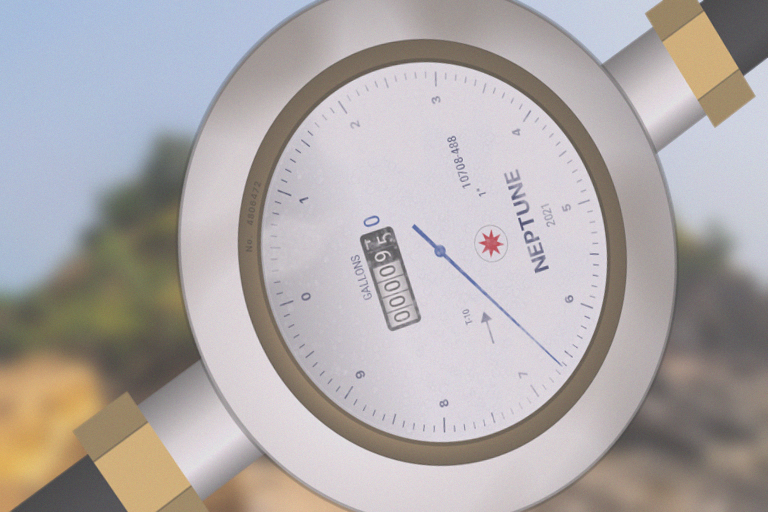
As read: 946.6gal
